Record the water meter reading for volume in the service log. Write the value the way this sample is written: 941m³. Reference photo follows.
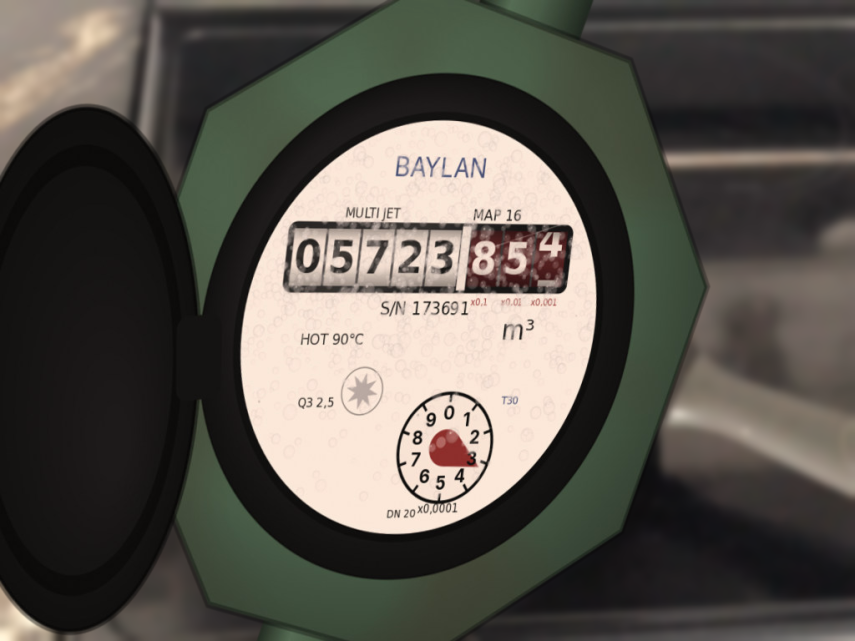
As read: 5723.8543m³
